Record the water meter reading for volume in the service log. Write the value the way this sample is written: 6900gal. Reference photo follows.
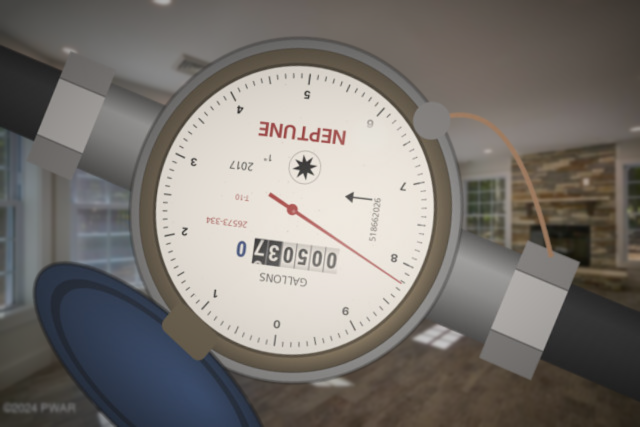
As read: 50368.2gal
